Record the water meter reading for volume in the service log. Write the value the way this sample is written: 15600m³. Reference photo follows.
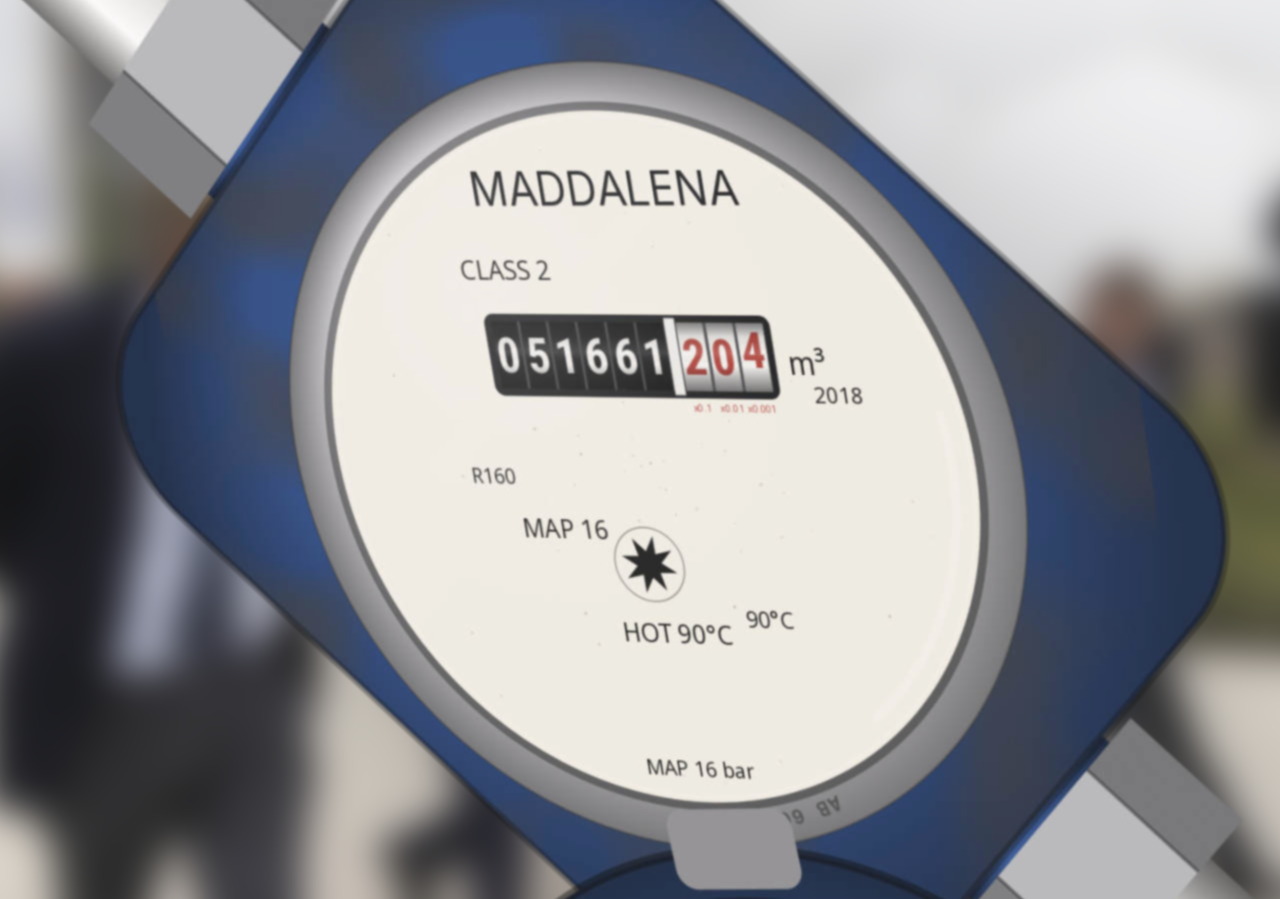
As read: 51661.204m³
